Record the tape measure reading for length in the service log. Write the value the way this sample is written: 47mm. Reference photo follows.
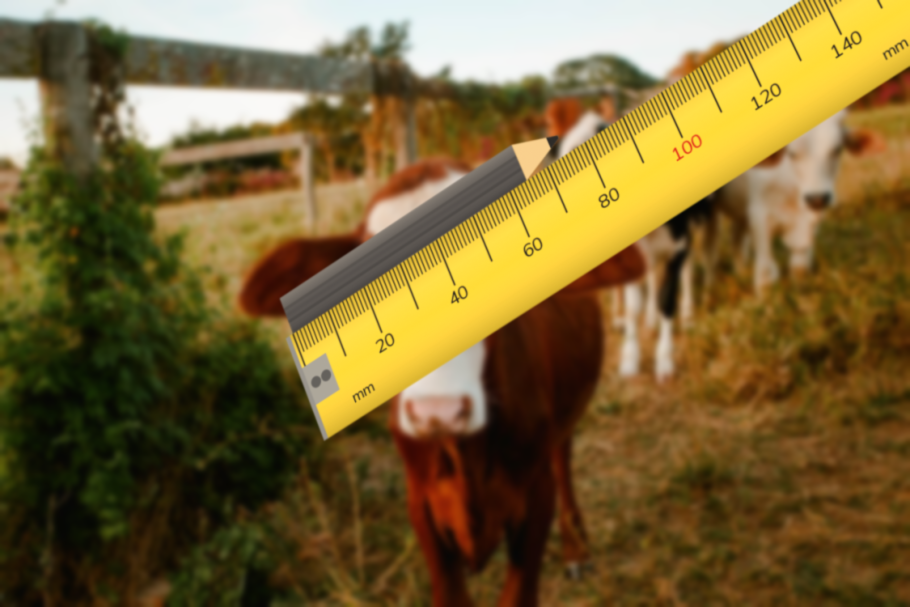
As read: 75mm
